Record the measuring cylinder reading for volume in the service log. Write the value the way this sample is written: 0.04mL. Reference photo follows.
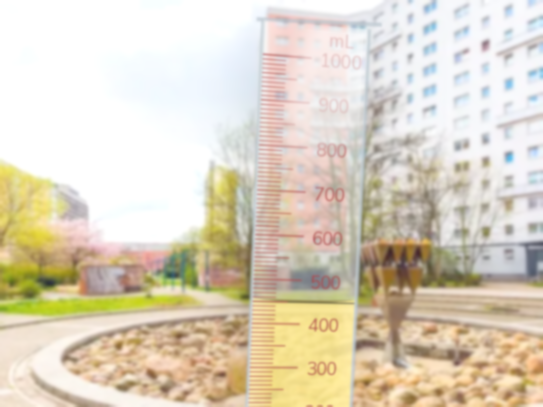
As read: 450mL
